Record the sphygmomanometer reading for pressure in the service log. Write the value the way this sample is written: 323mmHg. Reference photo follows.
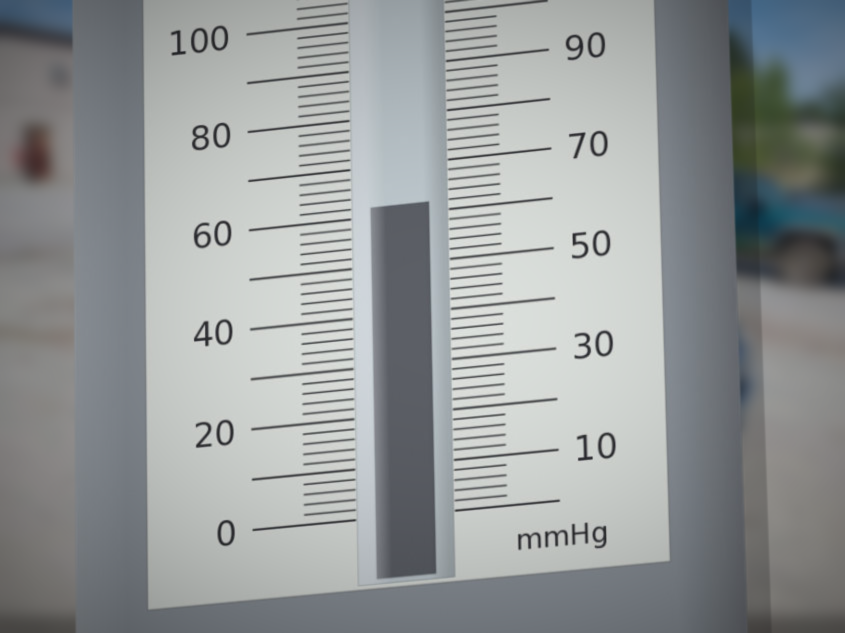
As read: 62mmHg
